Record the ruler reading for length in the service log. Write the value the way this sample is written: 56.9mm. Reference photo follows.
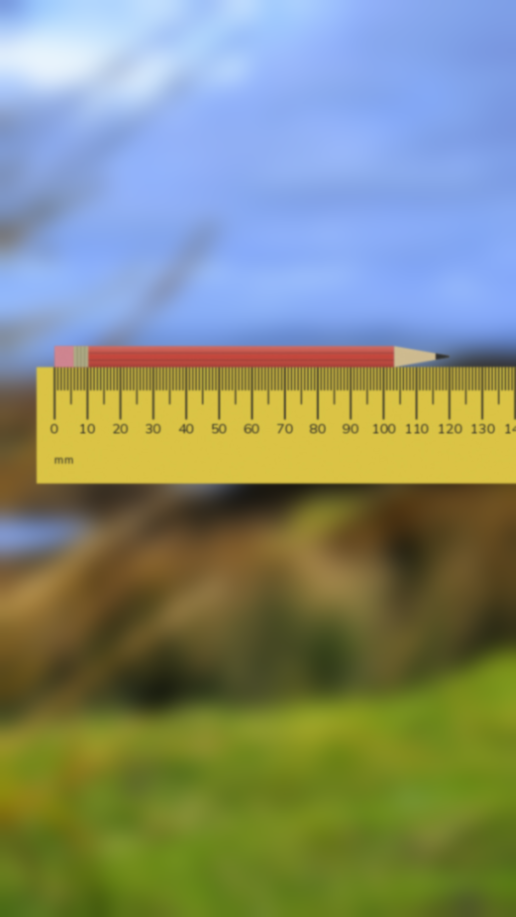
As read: 120mm
